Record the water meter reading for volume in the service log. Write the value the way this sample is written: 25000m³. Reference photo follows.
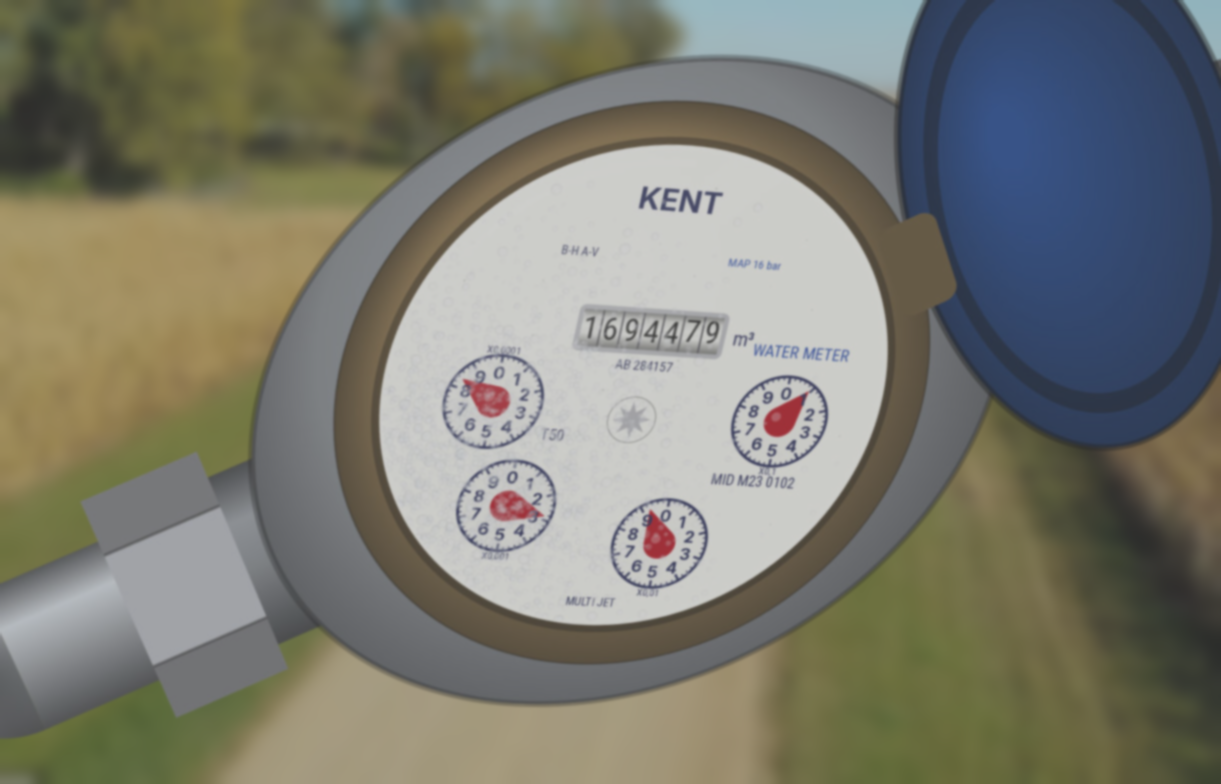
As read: 1694479.0928m³
